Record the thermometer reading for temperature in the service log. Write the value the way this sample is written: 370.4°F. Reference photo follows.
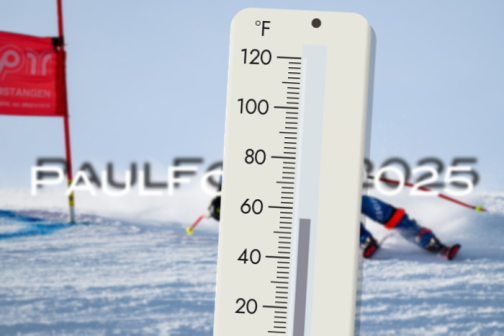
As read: 56°F
